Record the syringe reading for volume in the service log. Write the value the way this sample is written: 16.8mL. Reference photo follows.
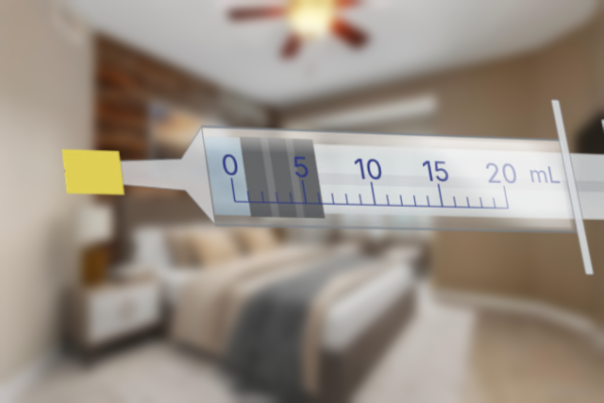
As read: 1mL
